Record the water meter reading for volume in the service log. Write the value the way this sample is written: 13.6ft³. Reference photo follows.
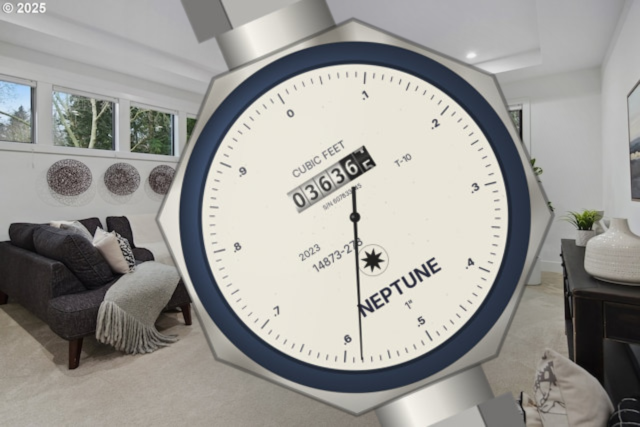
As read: 36364.58ft³
